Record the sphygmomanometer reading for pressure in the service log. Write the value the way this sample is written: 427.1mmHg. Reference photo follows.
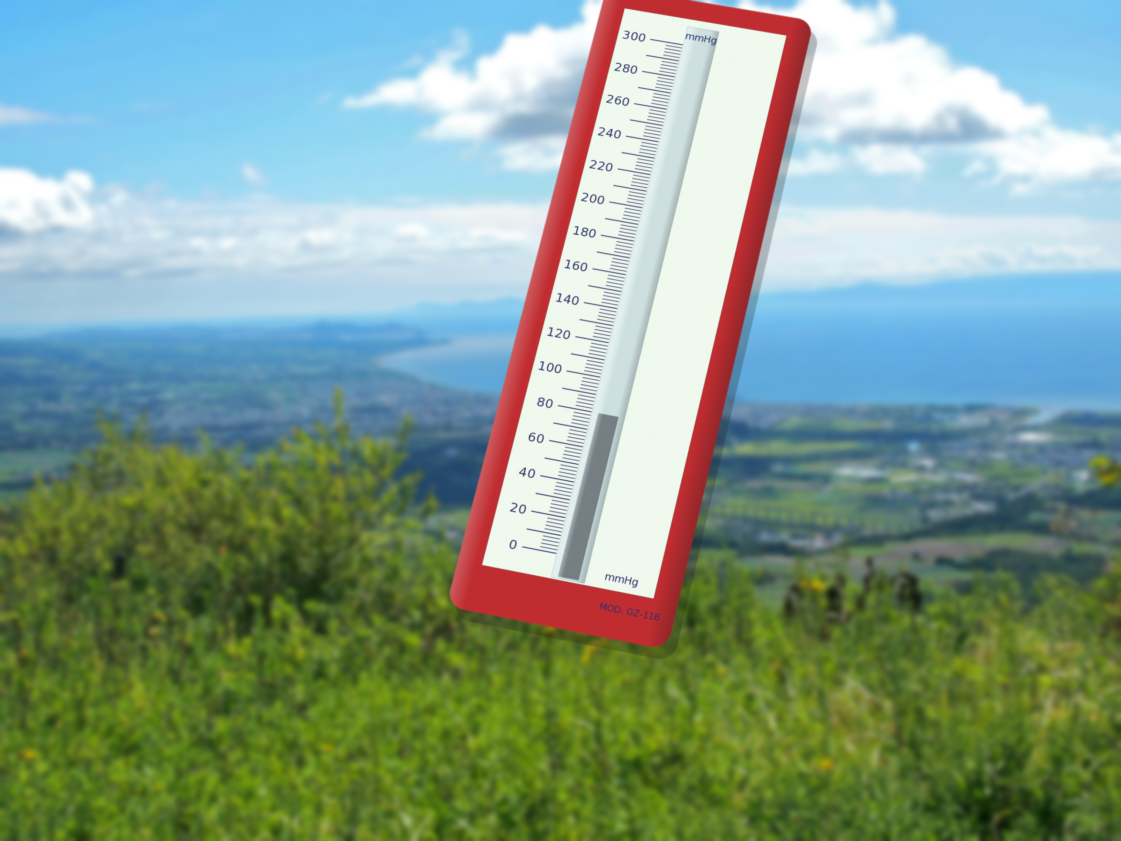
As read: 80mmHg
